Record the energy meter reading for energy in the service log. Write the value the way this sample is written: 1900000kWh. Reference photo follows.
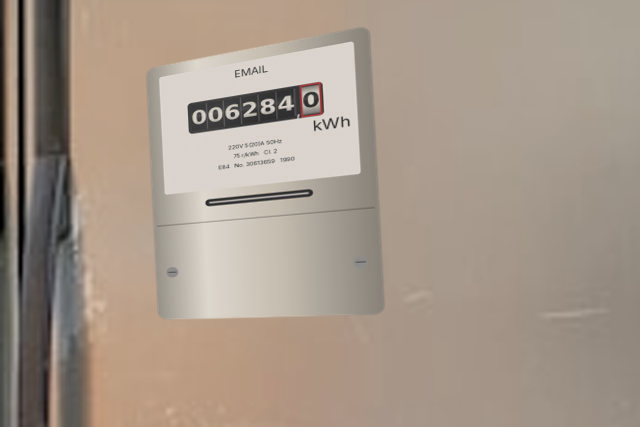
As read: 6284.0kWh
